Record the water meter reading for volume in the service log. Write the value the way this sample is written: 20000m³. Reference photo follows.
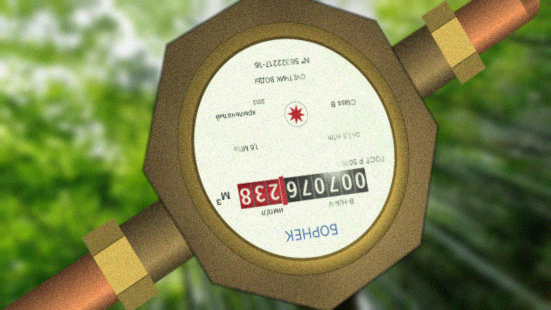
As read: 7076.238m³
